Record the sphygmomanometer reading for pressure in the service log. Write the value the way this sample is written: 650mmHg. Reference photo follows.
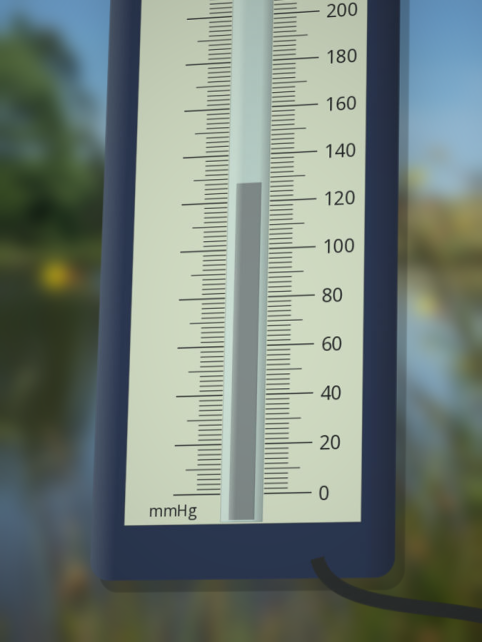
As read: 128mmHg
